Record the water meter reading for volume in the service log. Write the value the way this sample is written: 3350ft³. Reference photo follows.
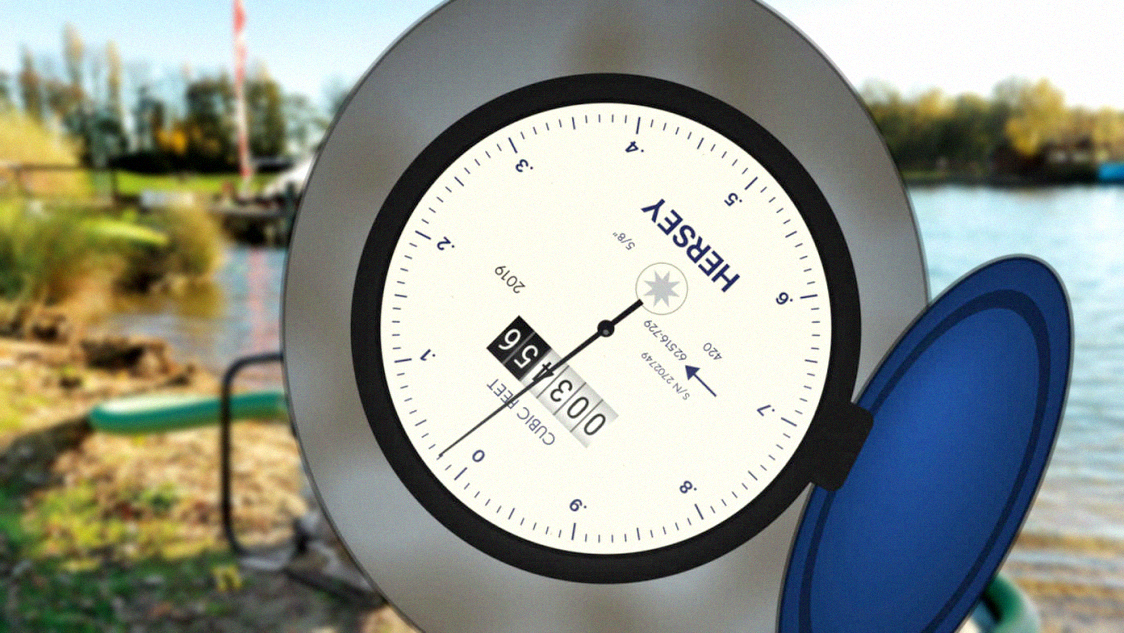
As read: 3456.02ft³
